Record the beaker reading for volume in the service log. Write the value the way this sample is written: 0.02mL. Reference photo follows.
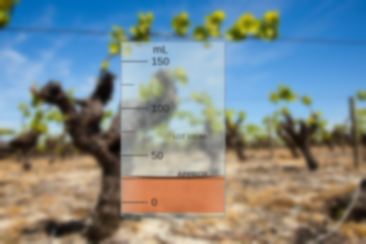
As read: 25mL
